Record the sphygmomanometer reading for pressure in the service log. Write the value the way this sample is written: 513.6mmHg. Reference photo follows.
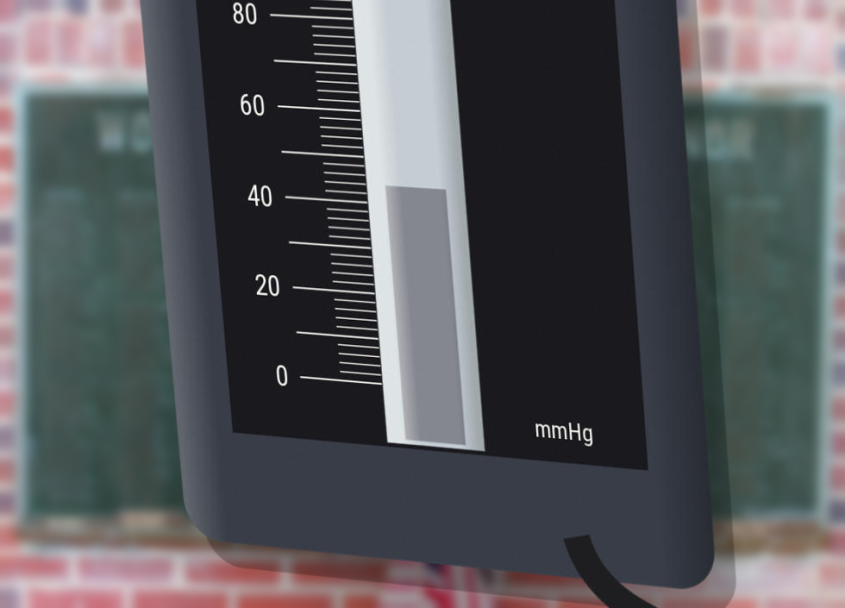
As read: 44mmHg
